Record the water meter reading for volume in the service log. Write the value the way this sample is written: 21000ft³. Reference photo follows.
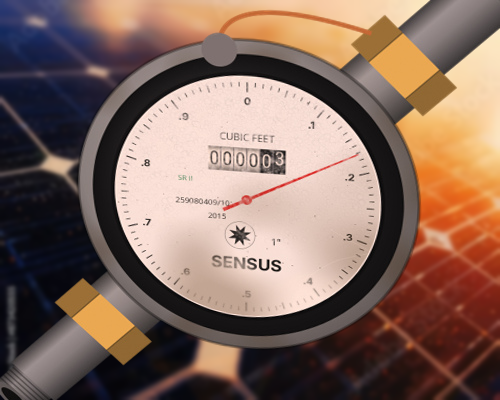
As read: 3.17ft³
